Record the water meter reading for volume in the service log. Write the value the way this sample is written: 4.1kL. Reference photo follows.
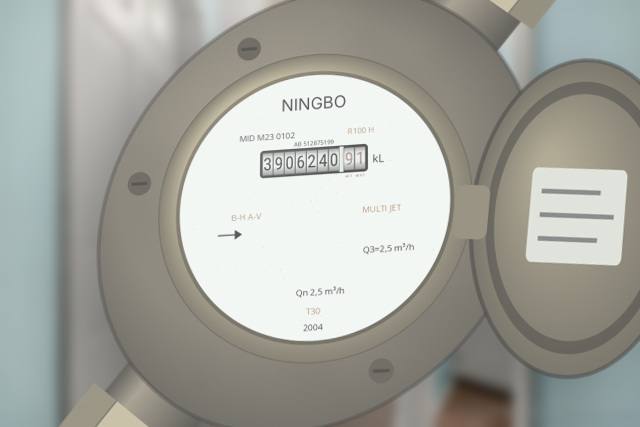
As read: 3906240.91kL
